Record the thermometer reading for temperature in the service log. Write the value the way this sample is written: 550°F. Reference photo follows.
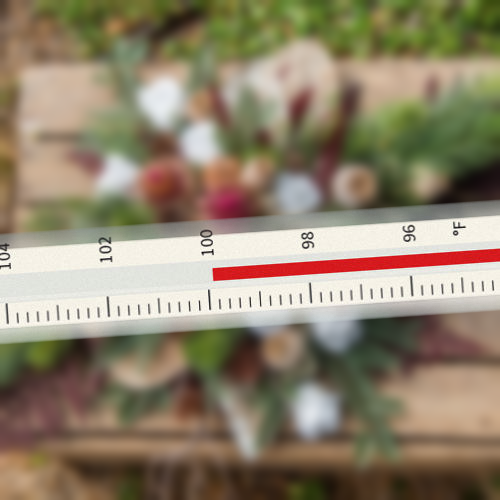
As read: 99.9°F
